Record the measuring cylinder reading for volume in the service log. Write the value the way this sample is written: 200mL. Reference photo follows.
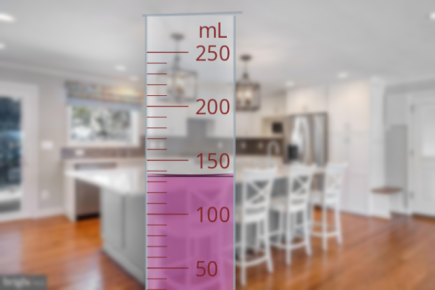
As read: 135mL
